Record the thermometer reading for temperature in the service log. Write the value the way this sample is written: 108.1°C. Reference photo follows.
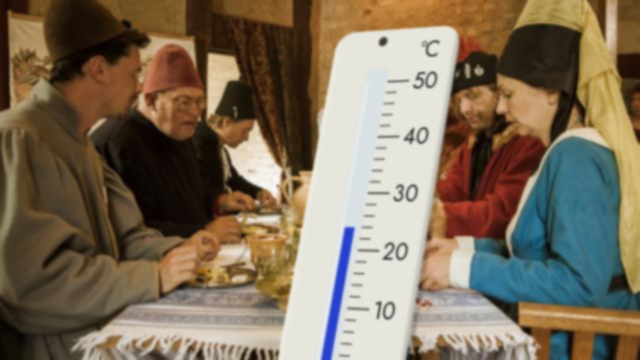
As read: 24°C
